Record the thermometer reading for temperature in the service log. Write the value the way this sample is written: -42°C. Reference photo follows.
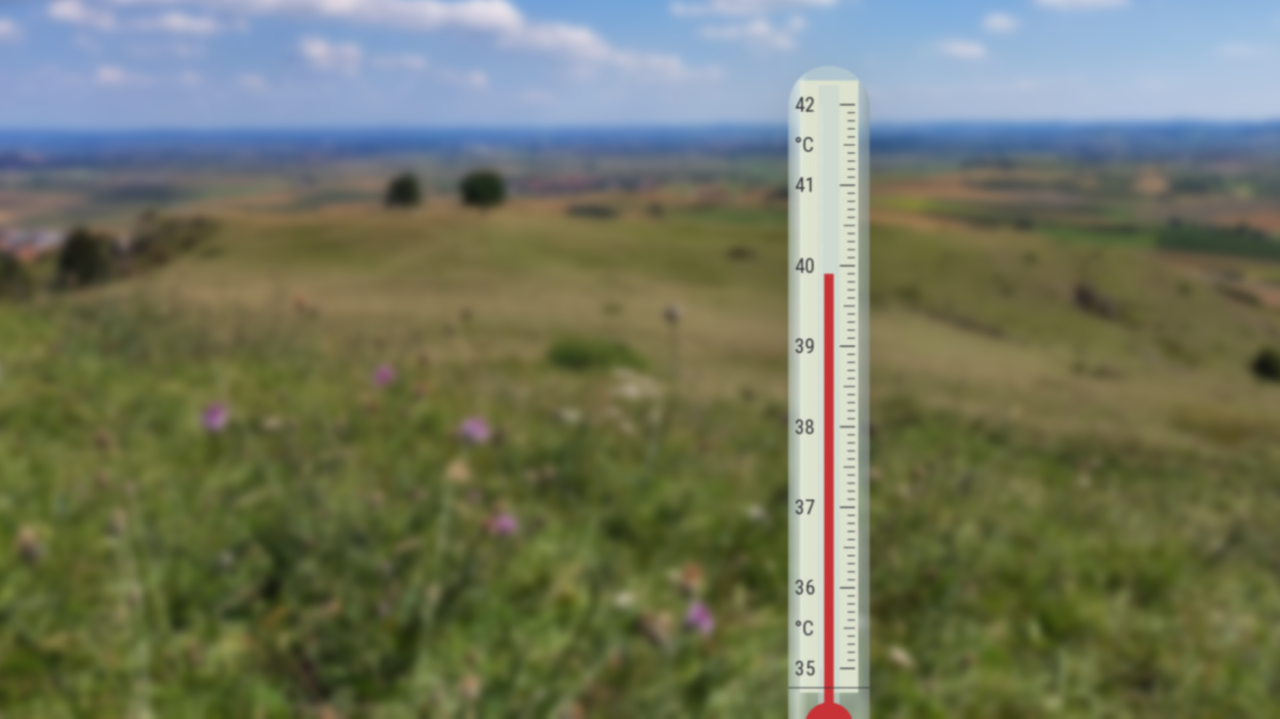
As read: 39.9°C
